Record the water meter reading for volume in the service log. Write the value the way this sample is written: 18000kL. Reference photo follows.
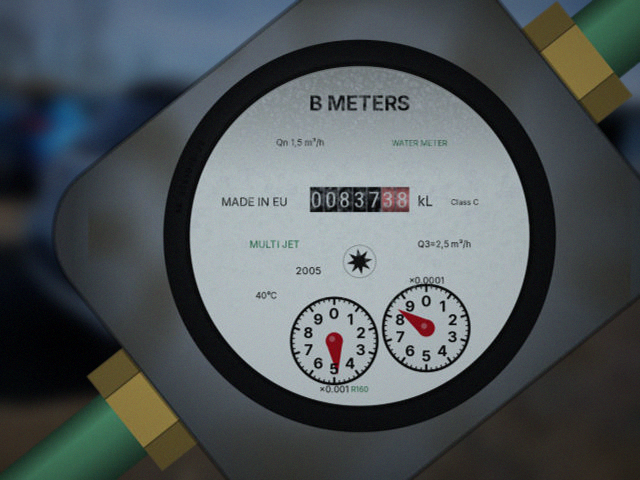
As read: 837.3848kL
